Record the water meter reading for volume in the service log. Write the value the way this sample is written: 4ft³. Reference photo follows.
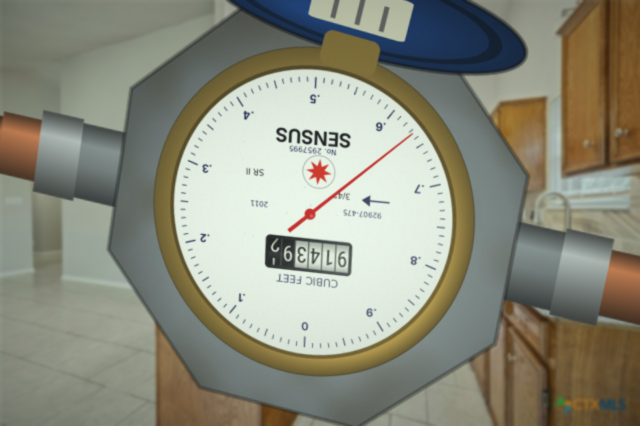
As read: 914391.63ft³
